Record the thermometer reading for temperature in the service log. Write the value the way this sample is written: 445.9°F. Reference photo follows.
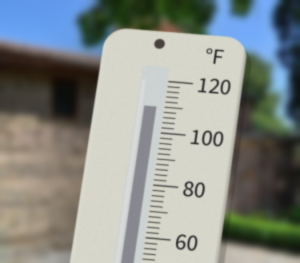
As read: 110°F
